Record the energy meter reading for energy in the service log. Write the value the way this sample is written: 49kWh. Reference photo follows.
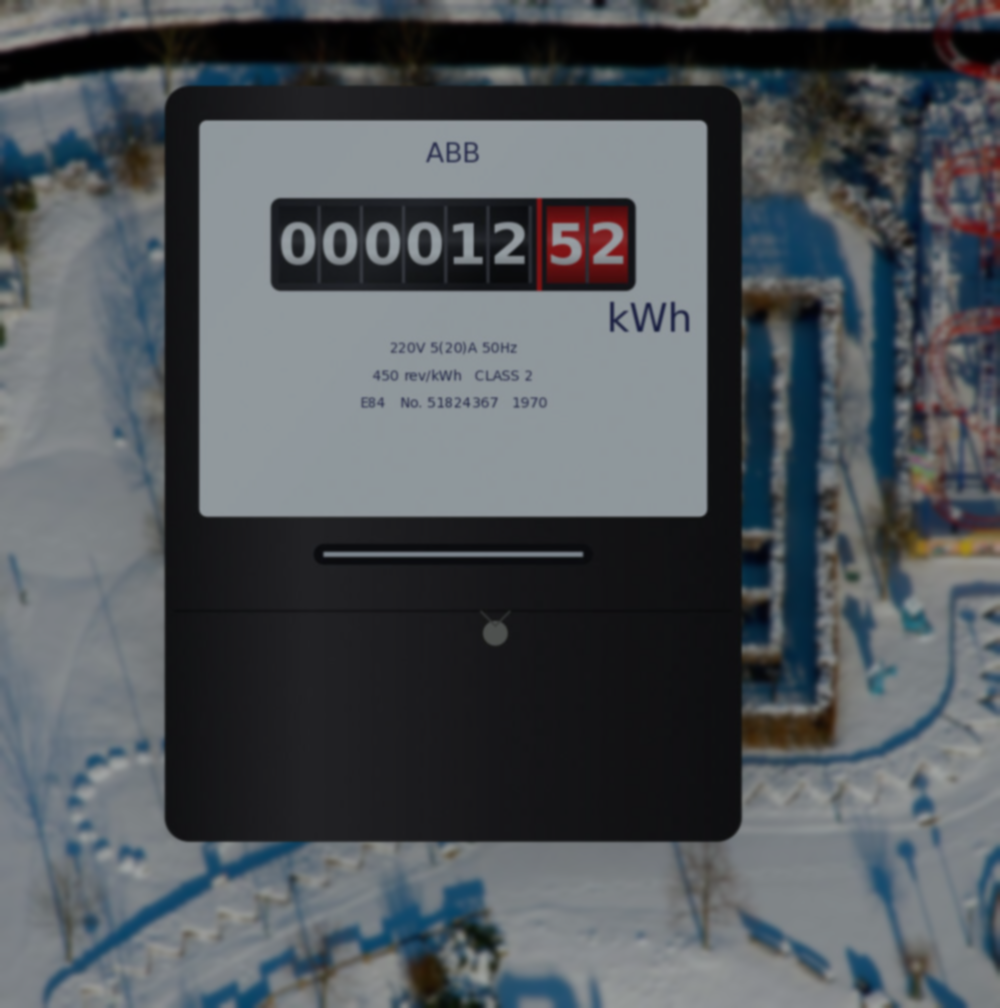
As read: 12.52kWh
